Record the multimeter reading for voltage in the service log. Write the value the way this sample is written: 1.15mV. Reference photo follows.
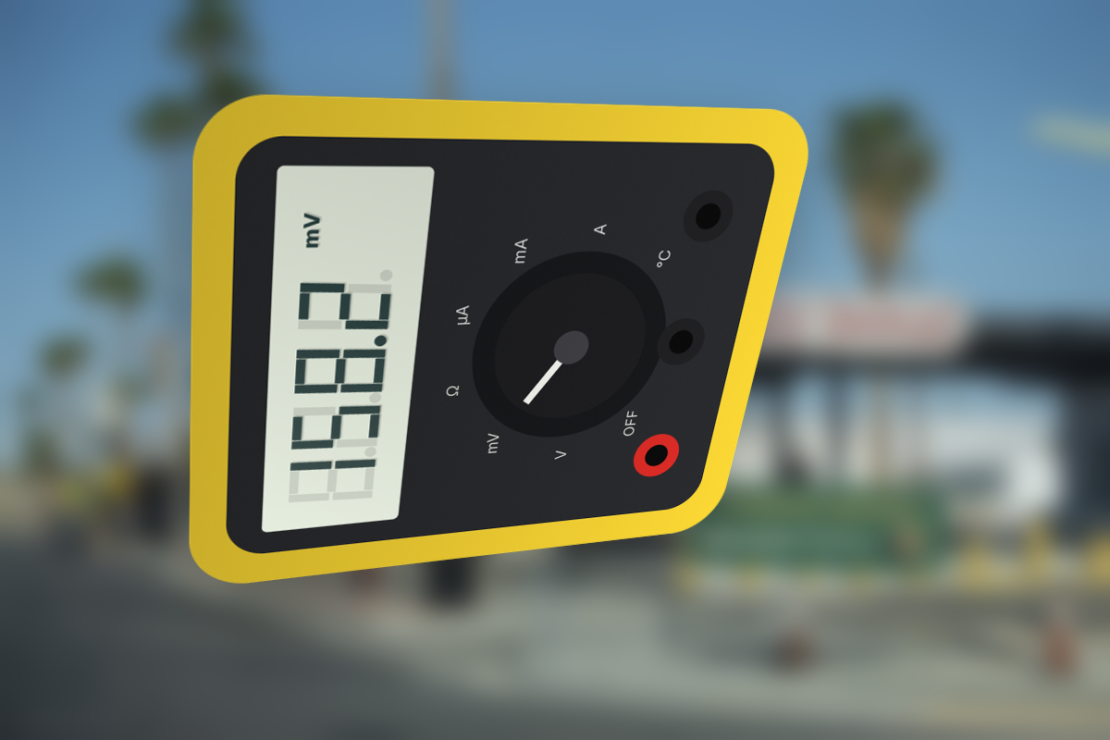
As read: 158.2mV
